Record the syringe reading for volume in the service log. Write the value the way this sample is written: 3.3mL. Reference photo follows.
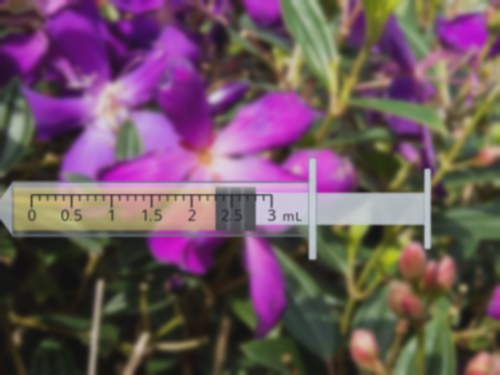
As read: 2.3mL
